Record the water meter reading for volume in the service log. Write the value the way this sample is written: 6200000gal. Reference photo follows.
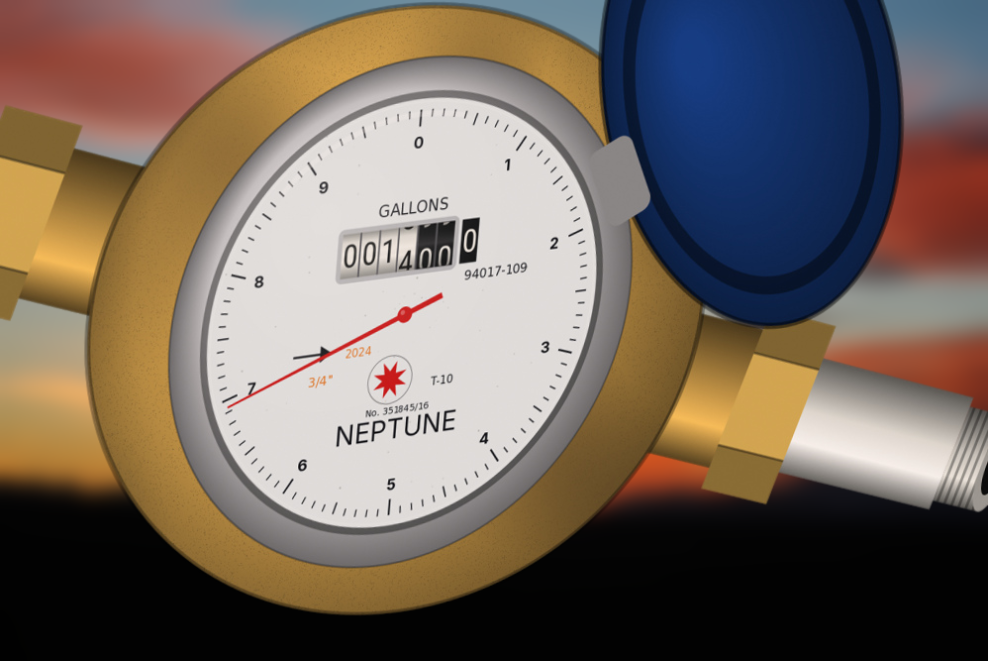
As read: 13996.9gal
